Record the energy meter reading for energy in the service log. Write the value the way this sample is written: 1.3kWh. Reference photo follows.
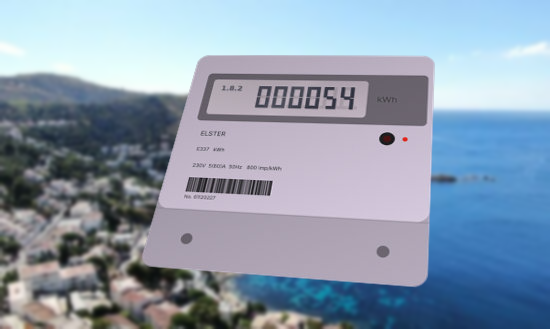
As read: 54kWh
